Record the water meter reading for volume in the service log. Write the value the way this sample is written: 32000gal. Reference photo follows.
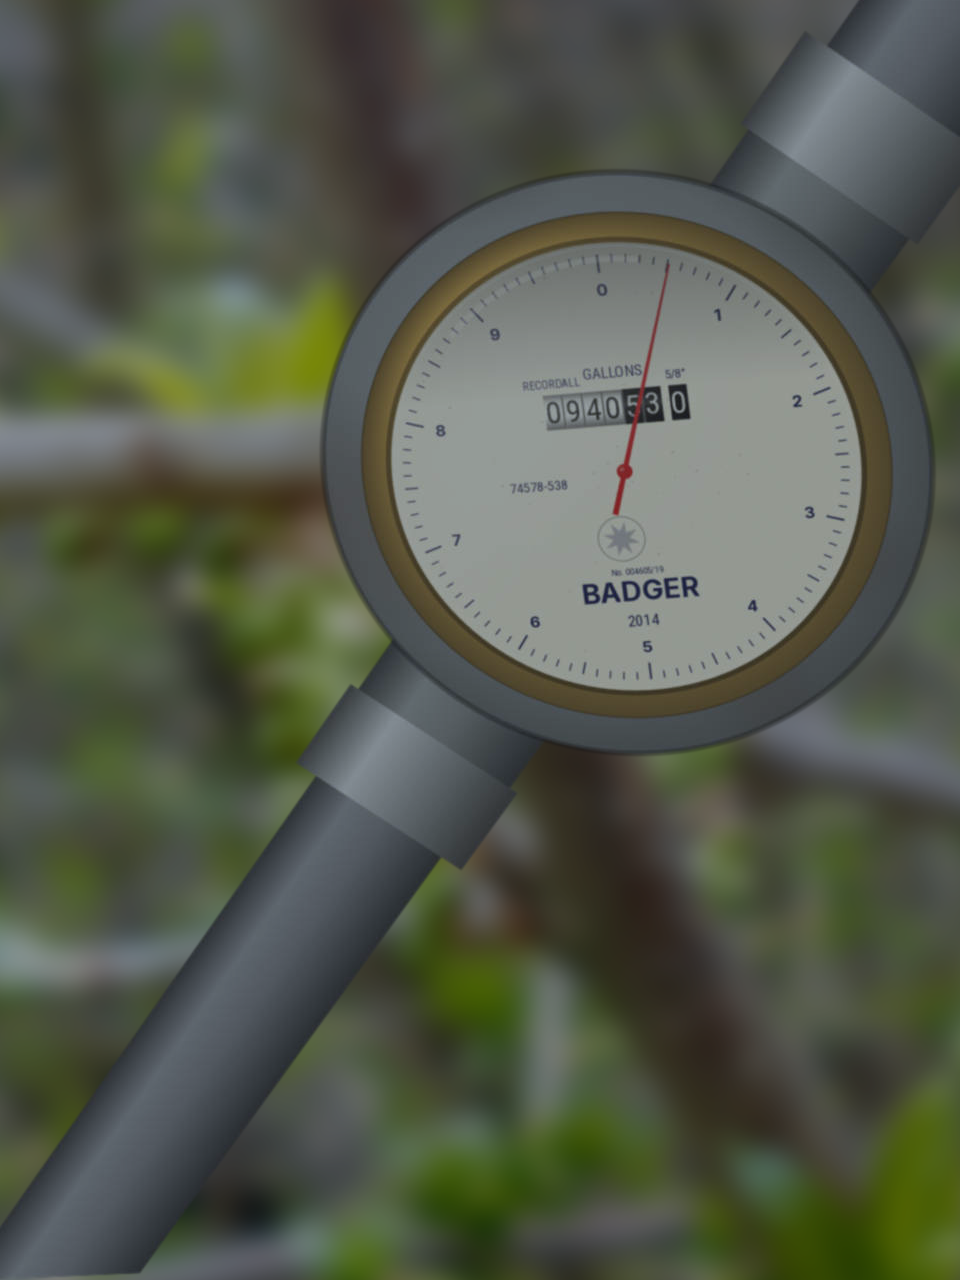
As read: 940530.5gal
